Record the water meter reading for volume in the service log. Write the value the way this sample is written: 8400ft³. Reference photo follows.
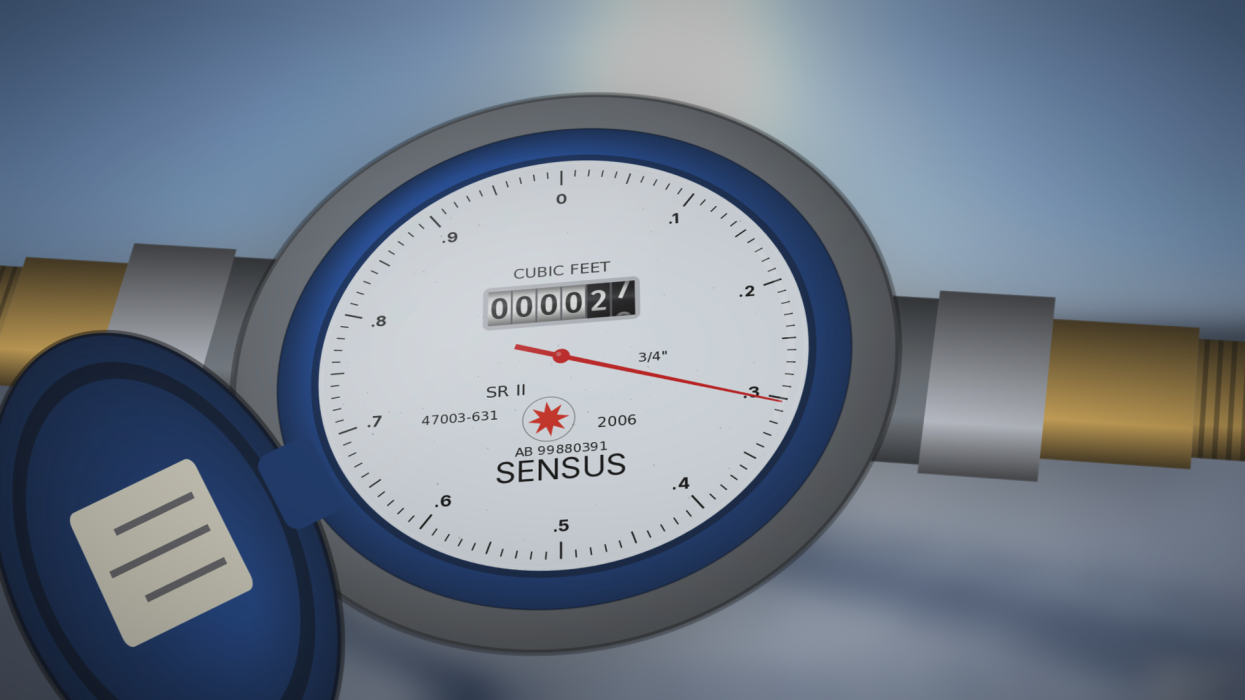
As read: 27.30ft³
